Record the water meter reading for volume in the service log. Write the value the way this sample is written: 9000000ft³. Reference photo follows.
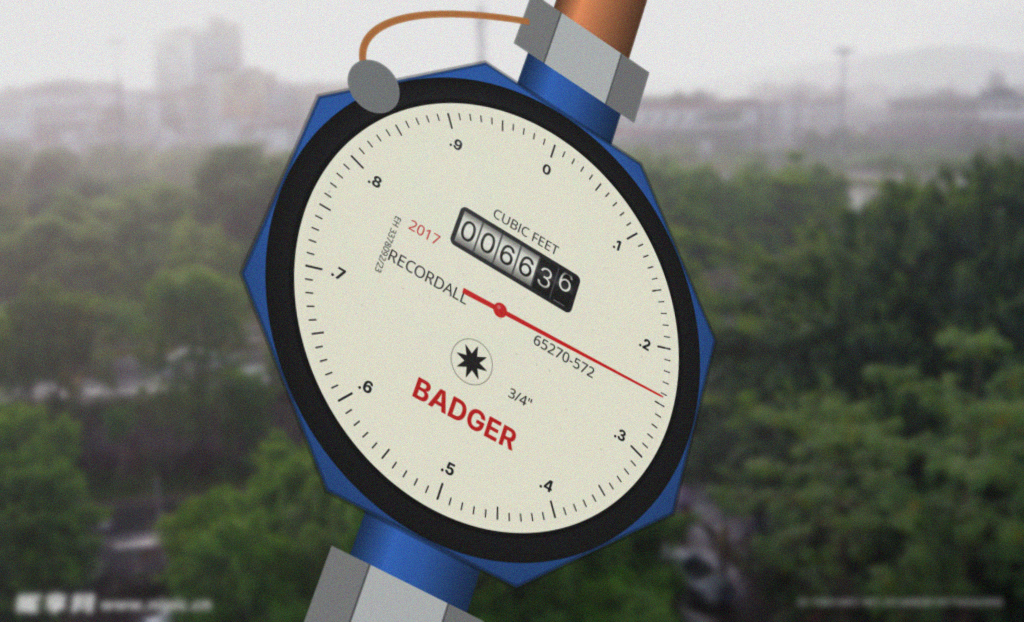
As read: 6636.24ft³
